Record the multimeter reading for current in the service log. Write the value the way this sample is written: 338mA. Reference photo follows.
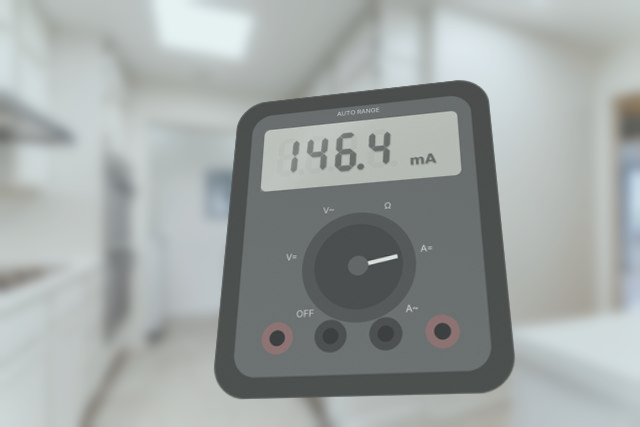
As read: 146.4mA
